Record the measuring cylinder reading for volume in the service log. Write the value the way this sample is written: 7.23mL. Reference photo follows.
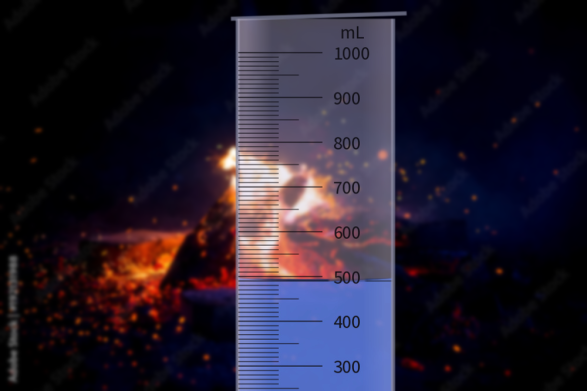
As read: 490mL
